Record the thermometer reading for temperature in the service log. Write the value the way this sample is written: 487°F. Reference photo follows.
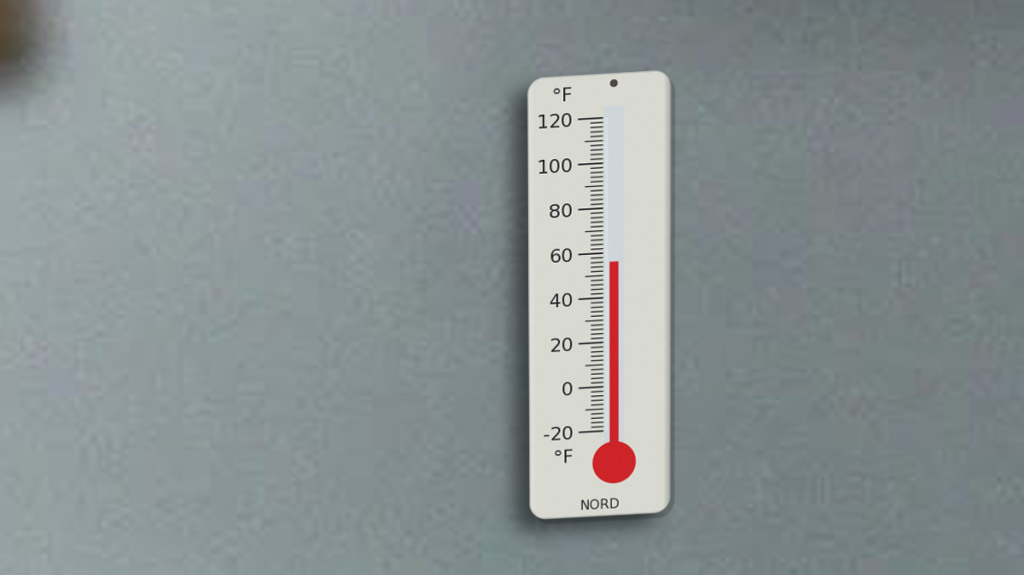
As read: 56°F
